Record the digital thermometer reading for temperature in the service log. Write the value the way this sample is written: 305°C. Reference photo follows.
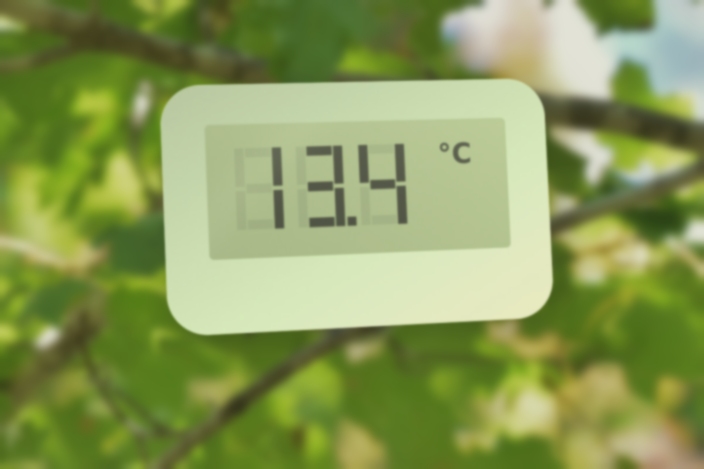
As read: 13.4°C
